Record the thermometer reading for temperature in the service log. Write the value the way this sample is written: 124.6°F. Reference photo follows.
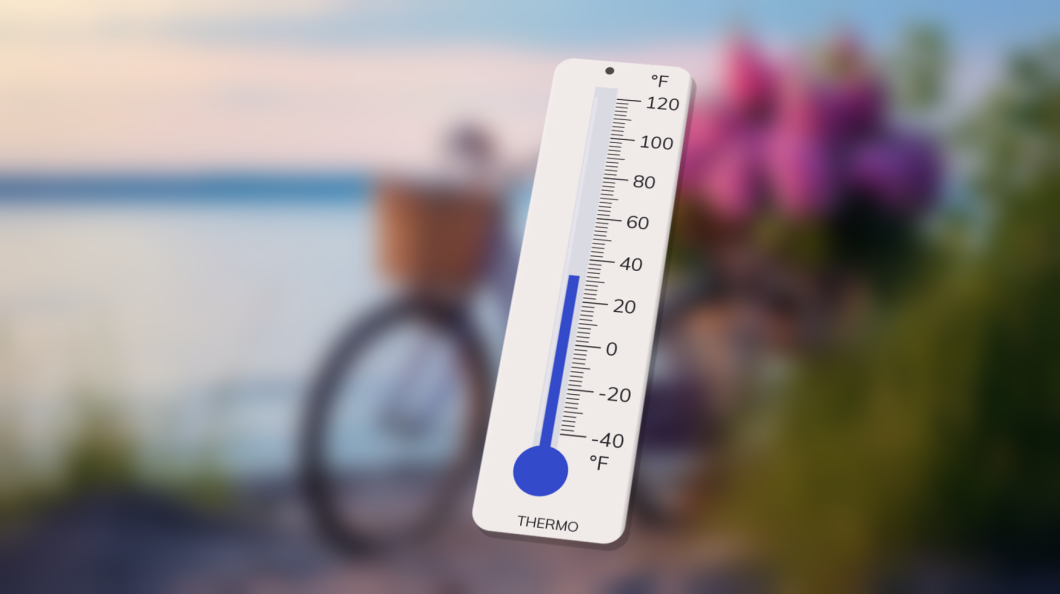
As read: 32°F
